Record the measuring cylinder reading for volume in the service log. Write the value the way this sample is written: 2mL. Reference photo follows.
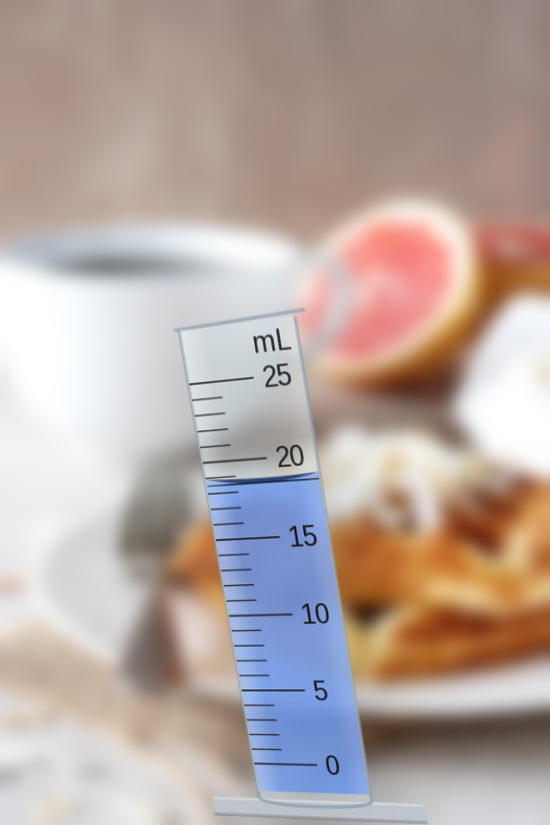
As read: 18.5mL
